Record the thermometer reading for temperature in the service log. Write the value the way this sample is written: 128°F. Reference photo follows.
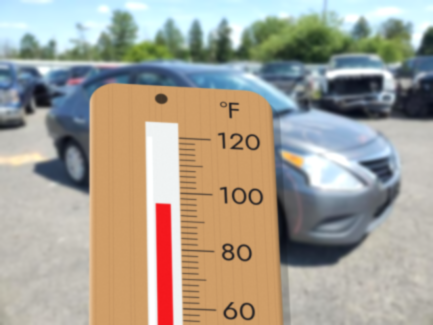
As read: 96°F
